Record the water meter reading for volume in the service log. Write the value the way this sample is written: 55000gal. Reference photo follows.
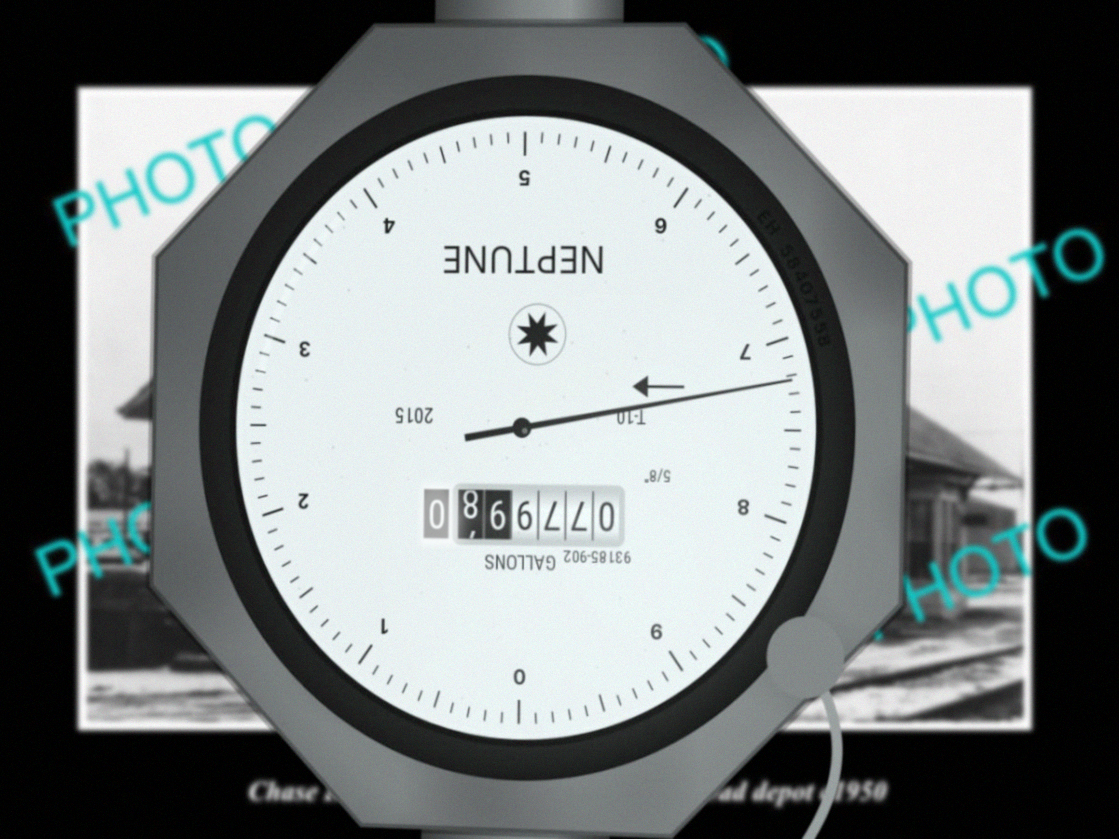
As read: 779977.2gal
